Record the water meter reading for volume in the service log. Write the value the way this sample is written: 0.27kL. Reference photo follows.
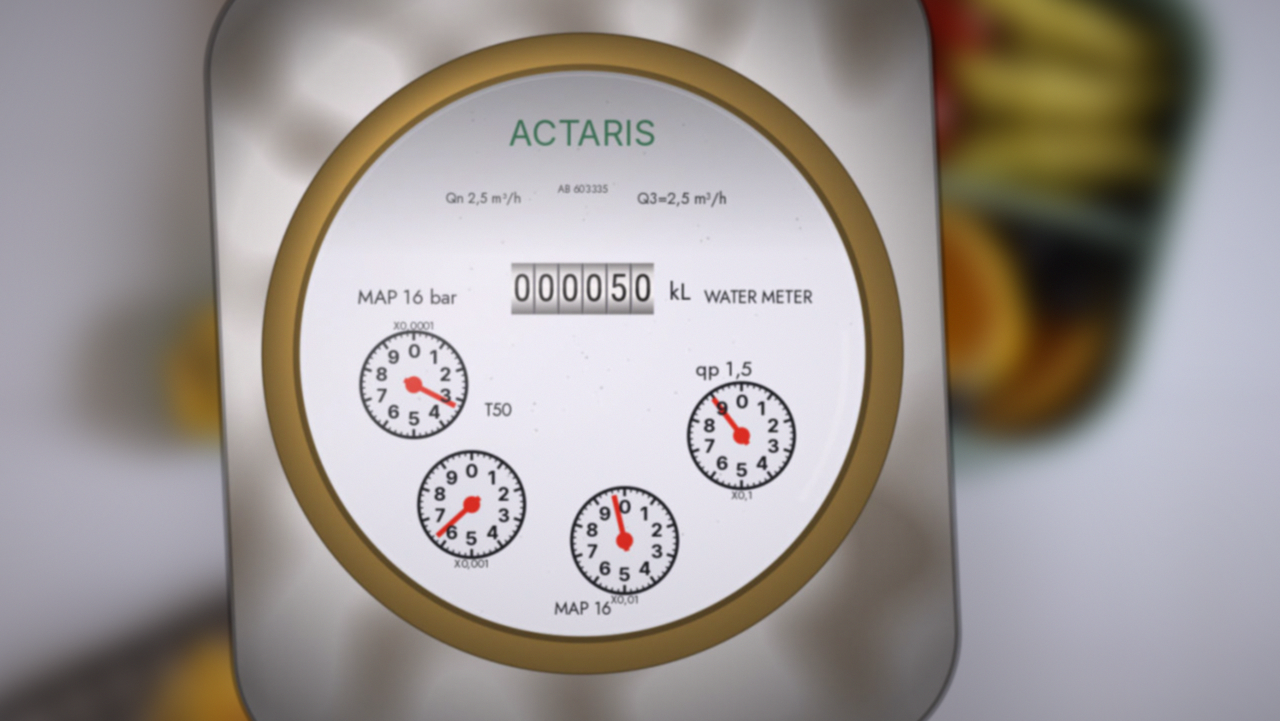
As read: 50.8963kL
